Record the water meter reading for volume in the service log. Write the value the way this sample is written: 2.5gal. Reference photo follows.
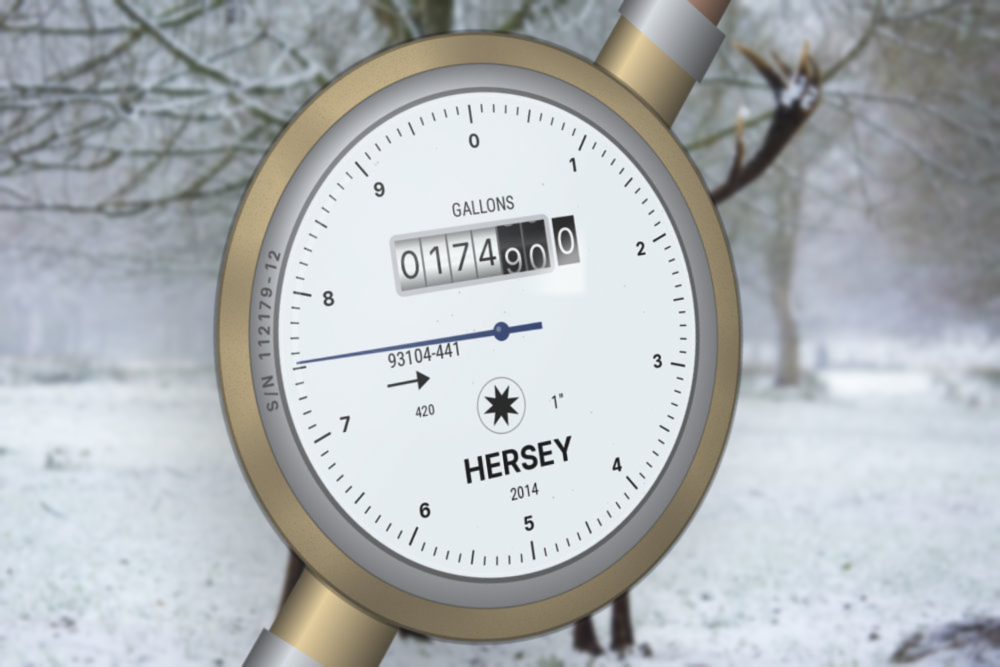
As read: 174897.5gal
